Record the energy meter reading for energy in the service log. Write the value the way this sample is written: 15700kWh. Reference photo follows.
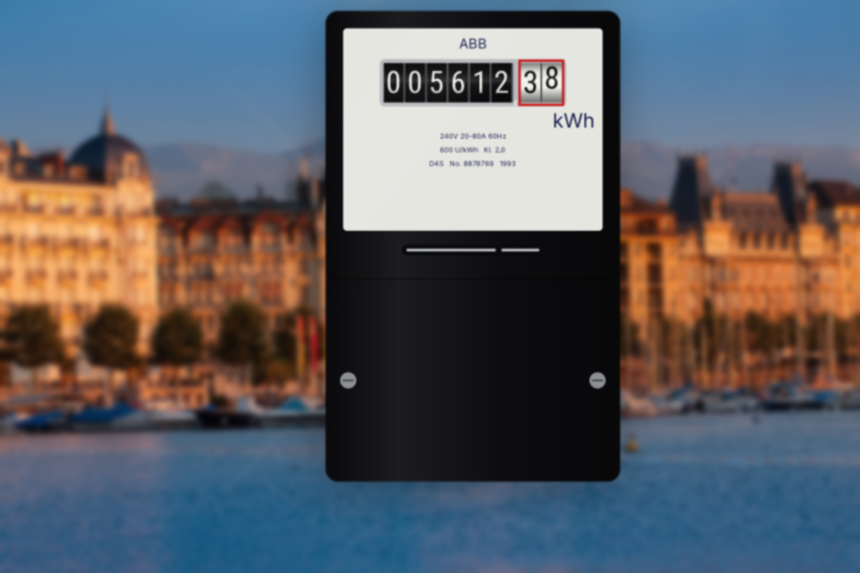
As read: 5612.38kWh
